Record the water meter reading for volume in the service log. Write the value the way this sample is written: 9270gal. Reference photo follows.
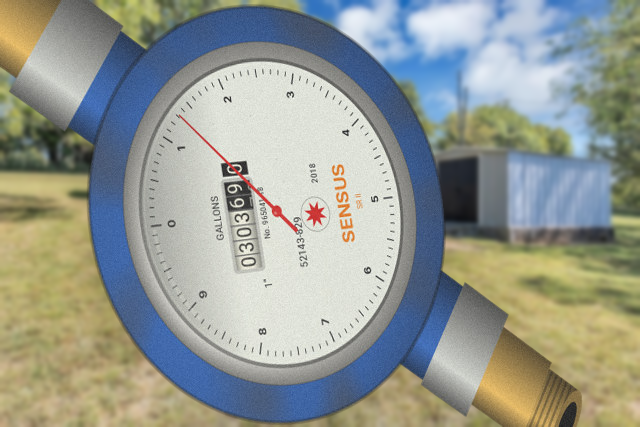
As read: 303691.3gal
